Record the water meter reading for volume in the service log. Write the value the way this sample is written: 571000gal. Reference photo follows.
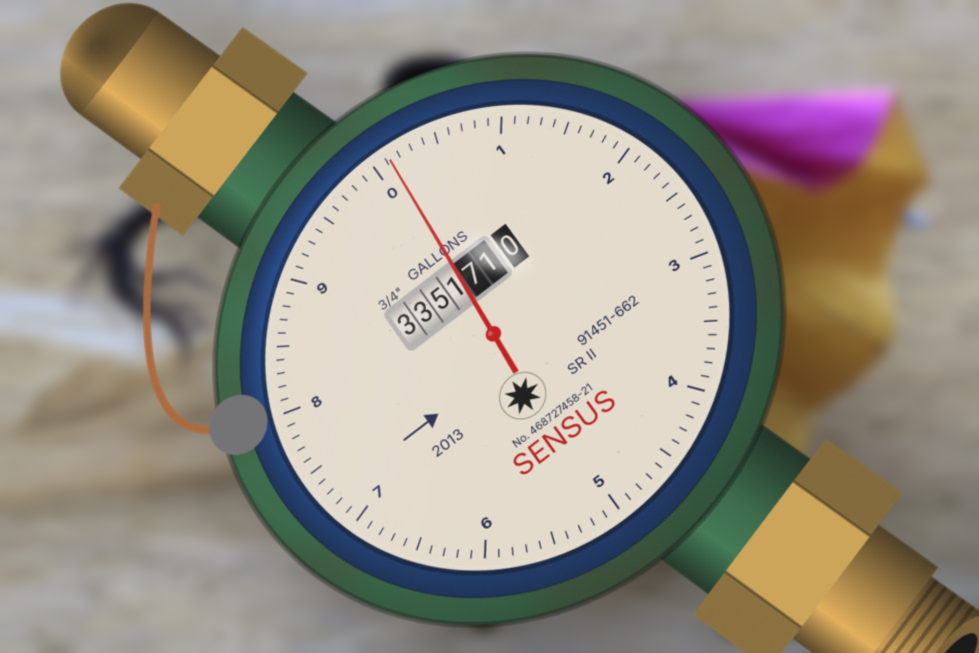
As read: 3351710.1gal
